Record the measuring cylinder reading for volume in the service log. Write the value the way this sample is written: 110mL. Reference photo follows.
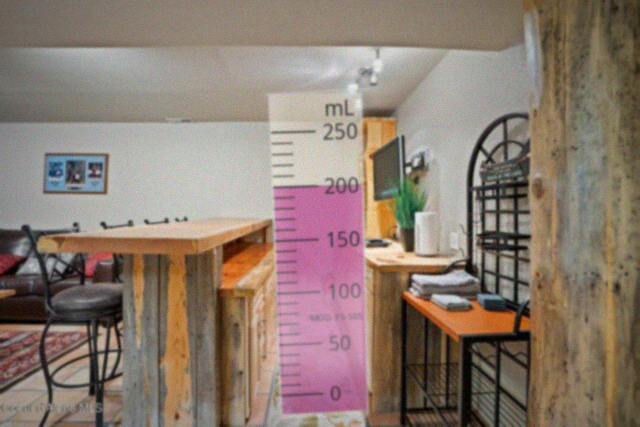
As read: 200mL
